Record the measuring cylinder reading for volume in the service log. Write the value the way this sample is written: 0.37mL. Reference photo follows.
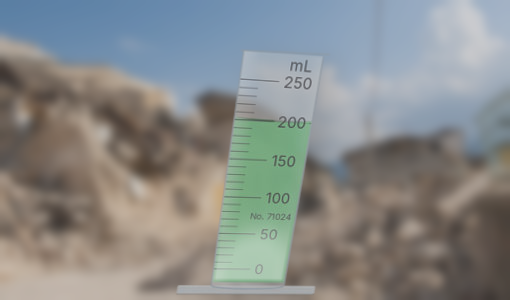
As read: 200mL
